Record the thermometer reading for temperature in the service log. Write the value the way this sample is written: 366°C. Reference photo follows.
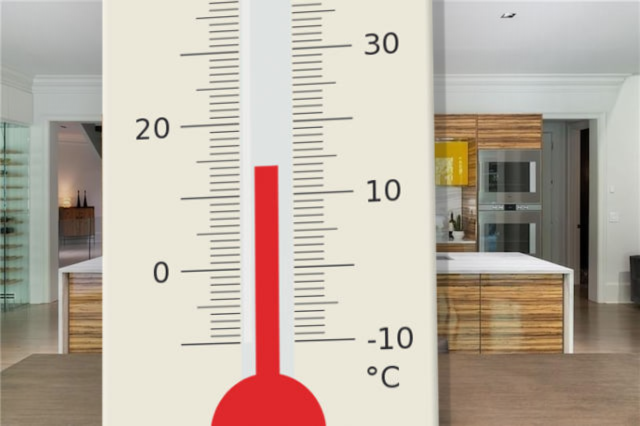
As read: 14°C
